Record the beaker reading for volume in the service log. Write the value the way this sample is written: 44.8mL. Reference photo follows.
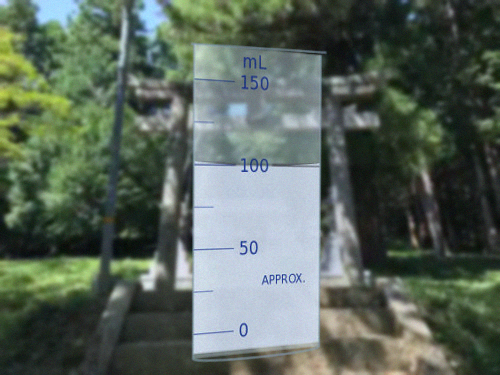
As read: 100mL
